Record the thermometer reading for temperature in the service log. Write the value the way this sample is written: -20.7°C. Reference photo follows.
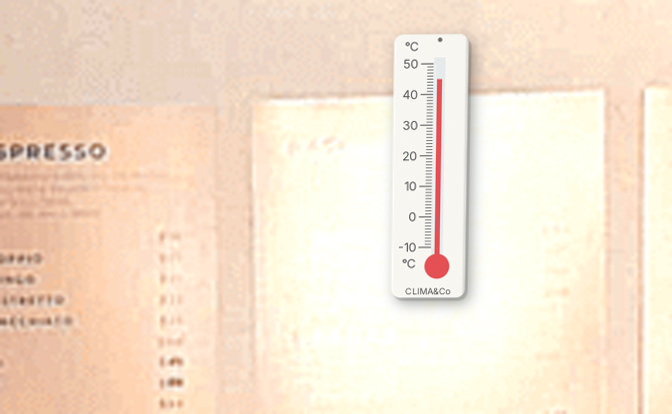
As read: 45°C
